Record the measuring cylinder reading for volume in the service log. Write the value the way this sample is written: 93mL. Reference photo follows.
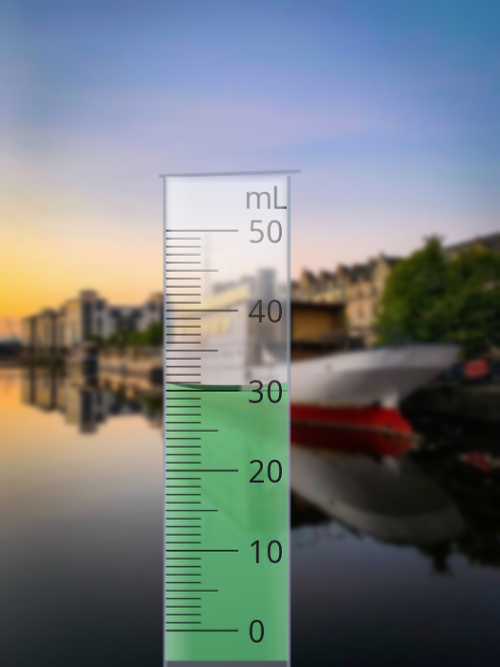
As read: 30mL
